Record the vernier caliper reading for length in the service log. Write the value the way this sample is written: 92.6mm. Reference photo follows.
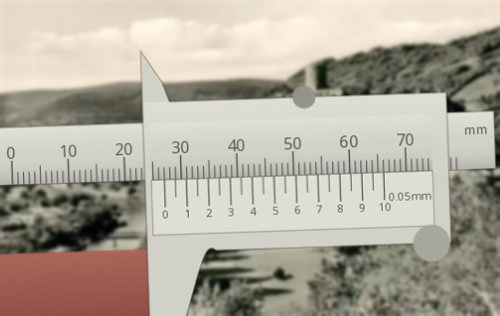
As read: 27.0mm
